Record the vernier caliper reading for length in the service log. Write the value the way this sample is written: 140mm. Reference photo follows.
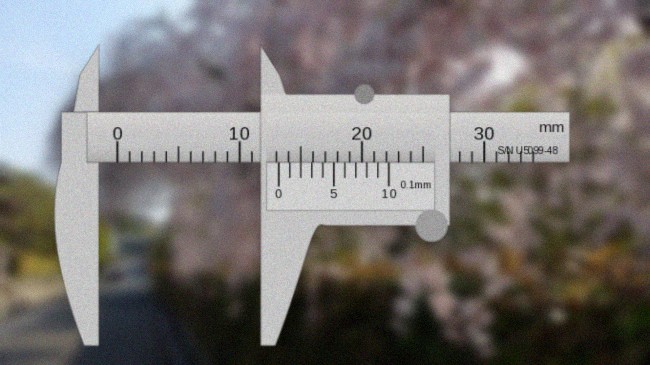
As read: 13.2mm
